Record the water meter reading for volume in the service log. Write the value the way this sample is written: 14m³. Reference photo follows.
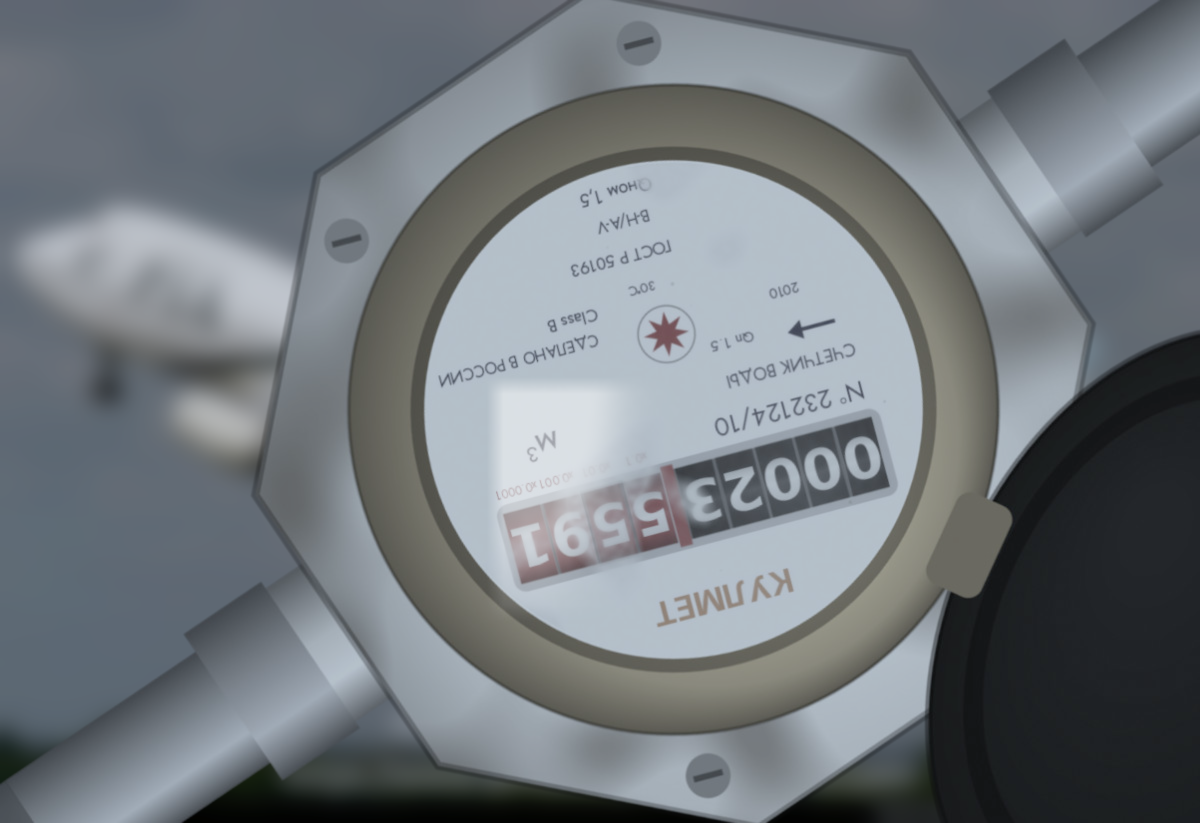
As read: 23.5591m³
